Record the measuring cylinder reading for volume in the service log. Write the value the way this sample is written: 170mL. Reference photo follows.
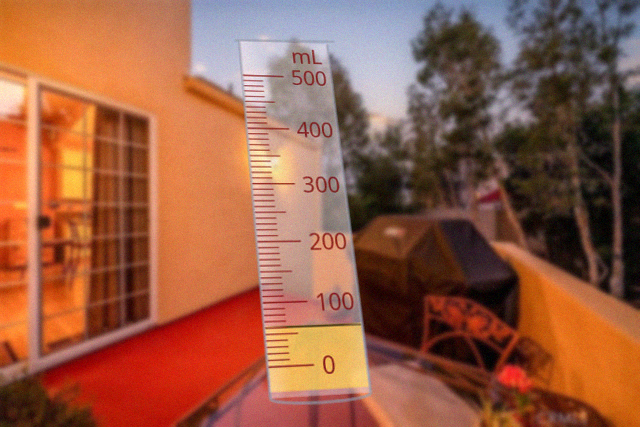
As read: 60mL
